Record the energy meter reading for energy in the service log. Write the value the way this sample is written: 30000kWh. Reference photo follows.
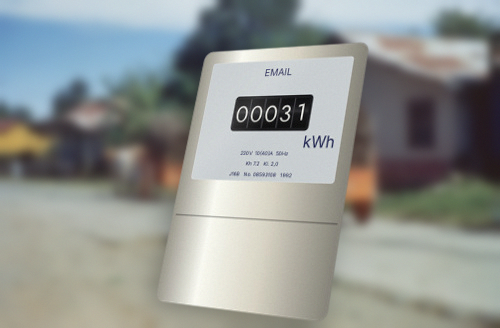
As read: 31kWh
